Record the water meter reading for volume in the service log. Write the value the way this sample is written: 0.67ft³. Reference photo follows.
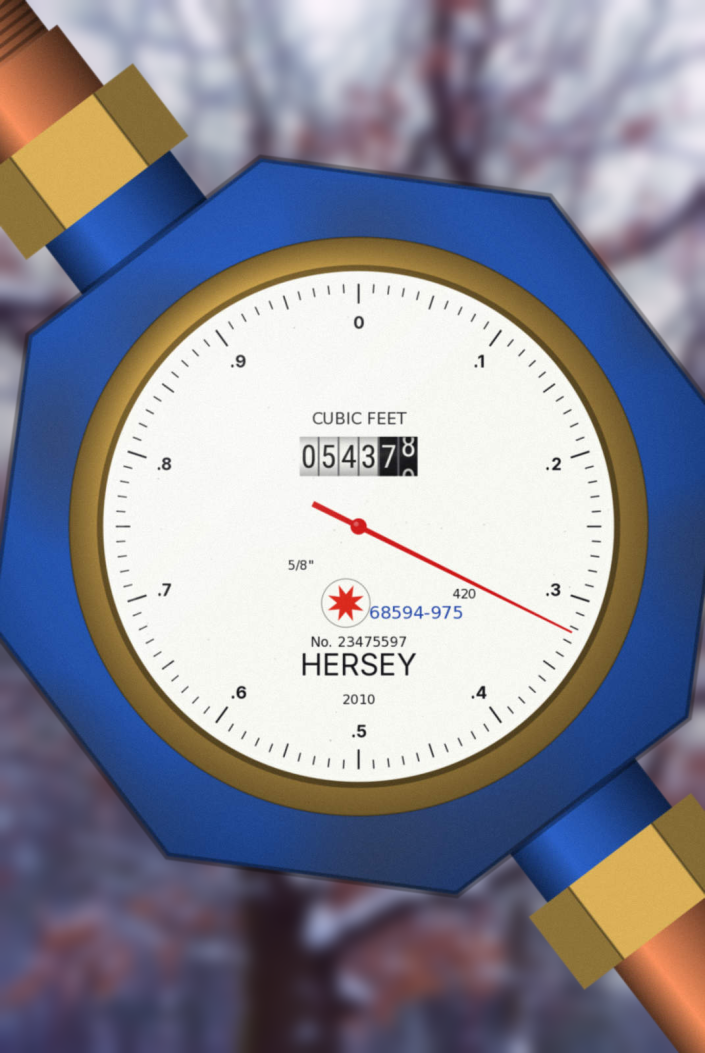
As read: 54378.32ft³
